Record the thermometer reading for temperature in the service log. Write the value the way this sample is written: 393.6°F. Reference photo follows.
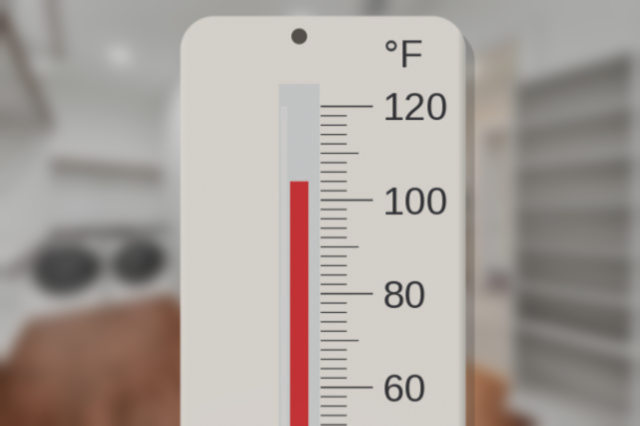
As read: 104°F
